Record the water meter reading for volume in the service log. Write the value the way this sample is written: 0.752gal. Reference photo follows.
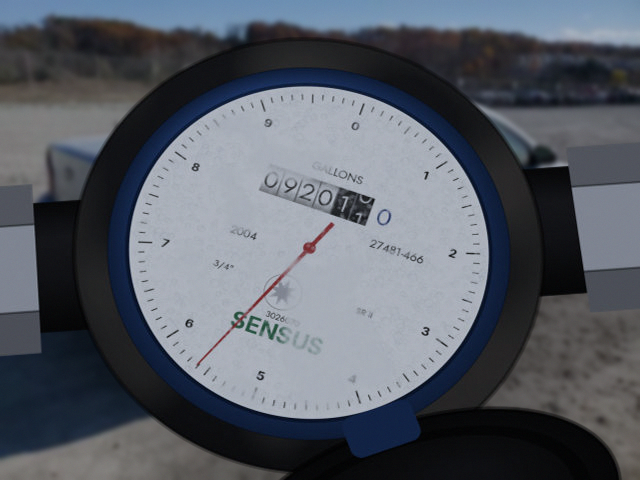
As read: 920105.6gal
